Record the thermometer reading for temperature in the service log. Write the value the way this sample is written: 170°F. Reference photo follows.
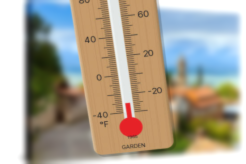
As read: -30°F
